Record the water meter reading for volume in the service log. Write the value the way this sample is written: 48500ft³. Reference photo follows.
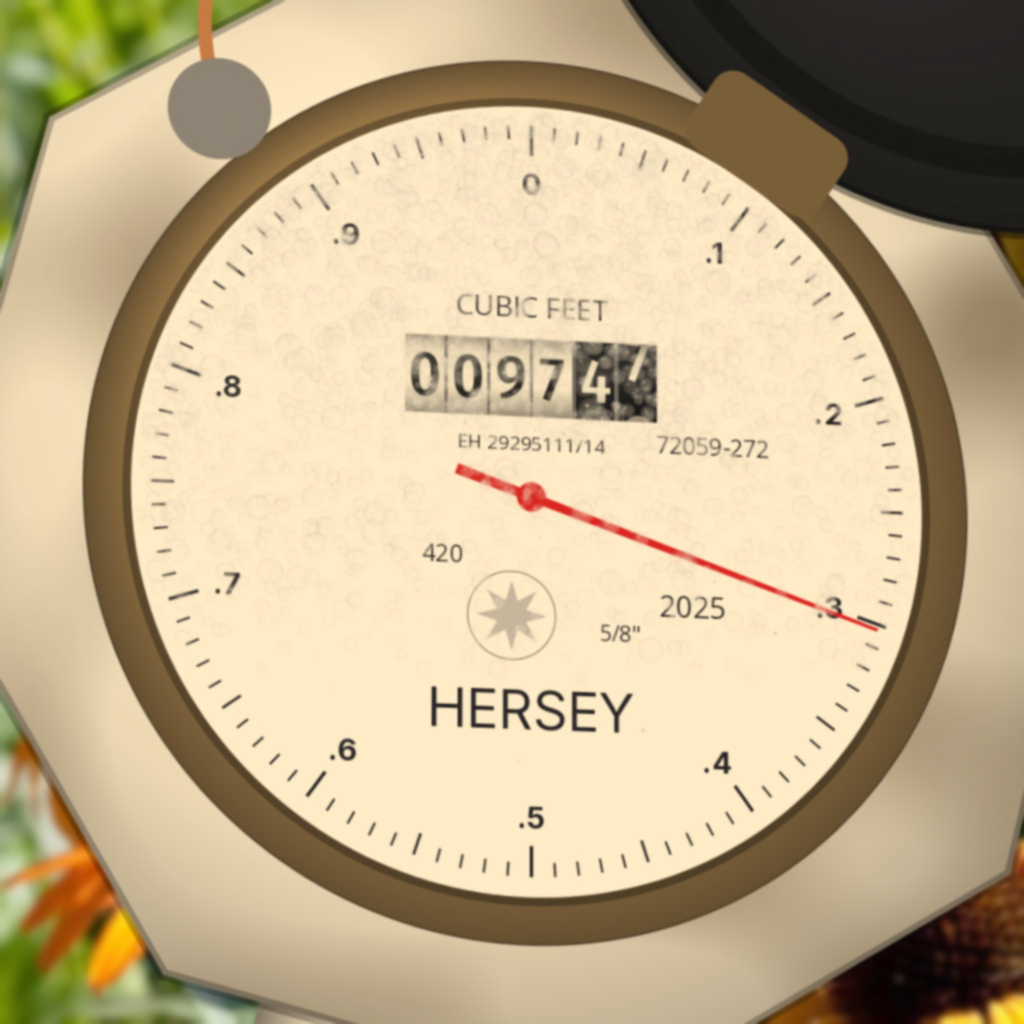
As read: 9747.30ft³
